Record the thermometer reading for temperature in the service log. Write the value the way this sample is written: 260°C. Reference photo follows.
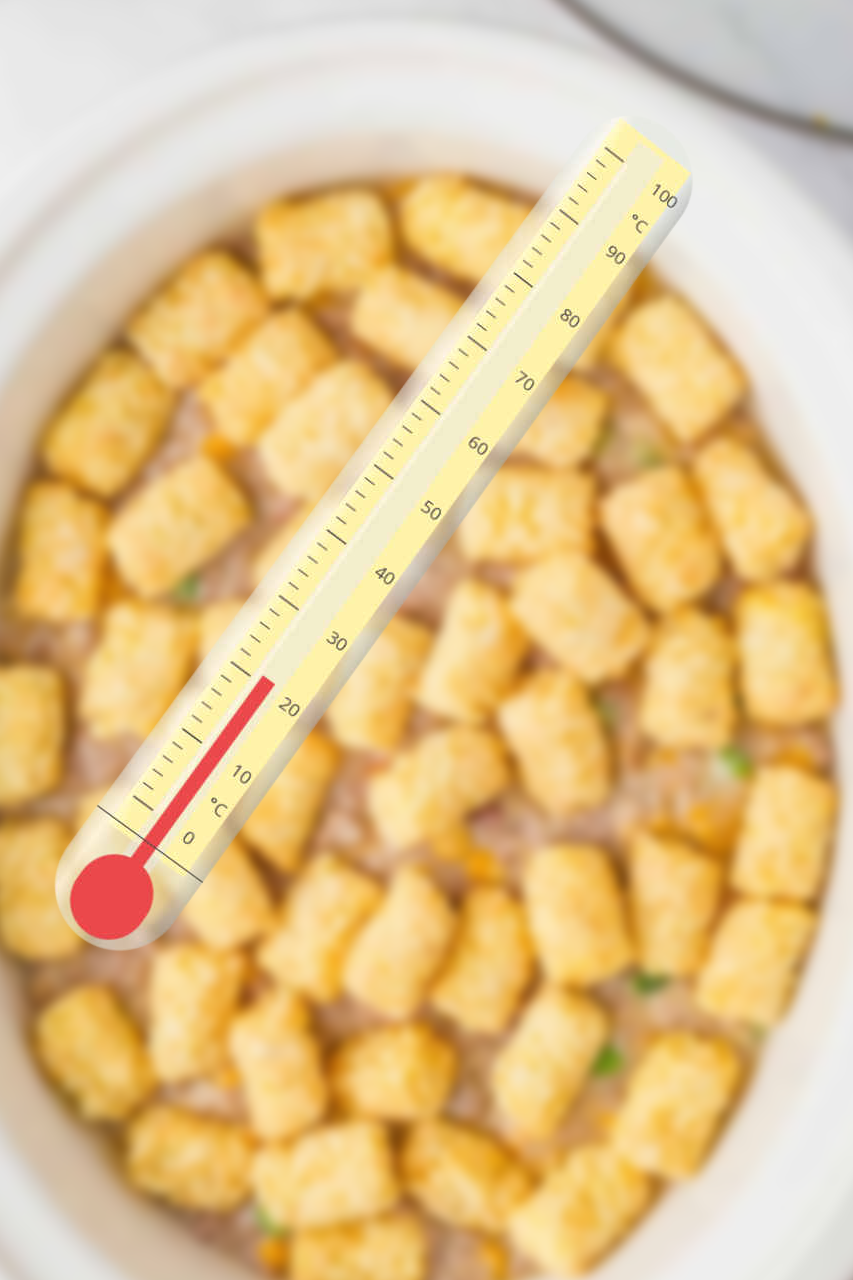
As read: 21°C
